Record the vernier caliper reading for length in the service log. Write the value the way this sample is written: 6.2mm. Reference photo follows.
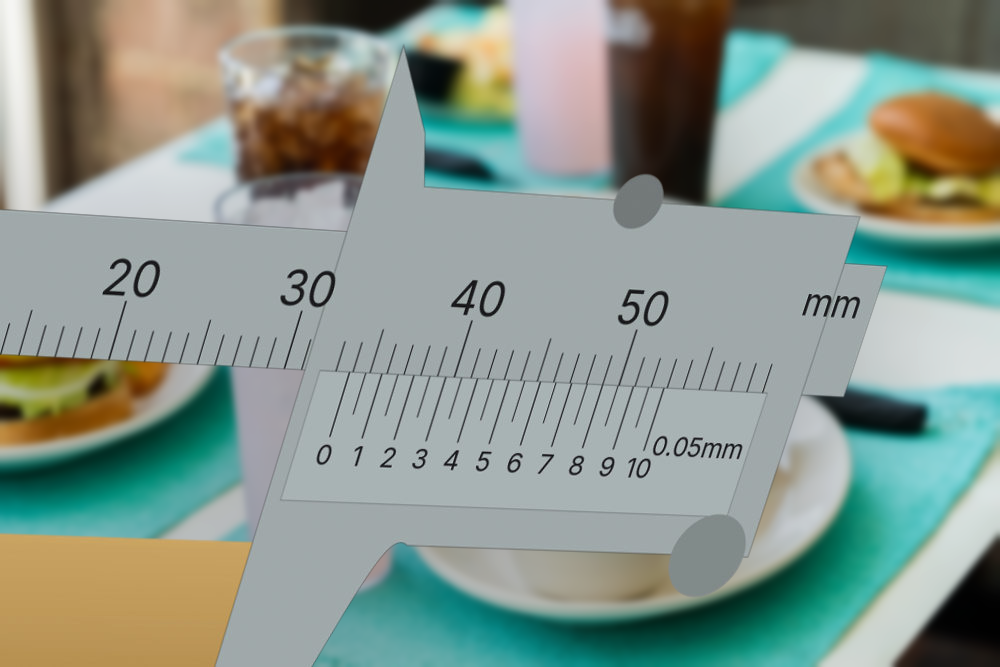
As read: 33.8mm
